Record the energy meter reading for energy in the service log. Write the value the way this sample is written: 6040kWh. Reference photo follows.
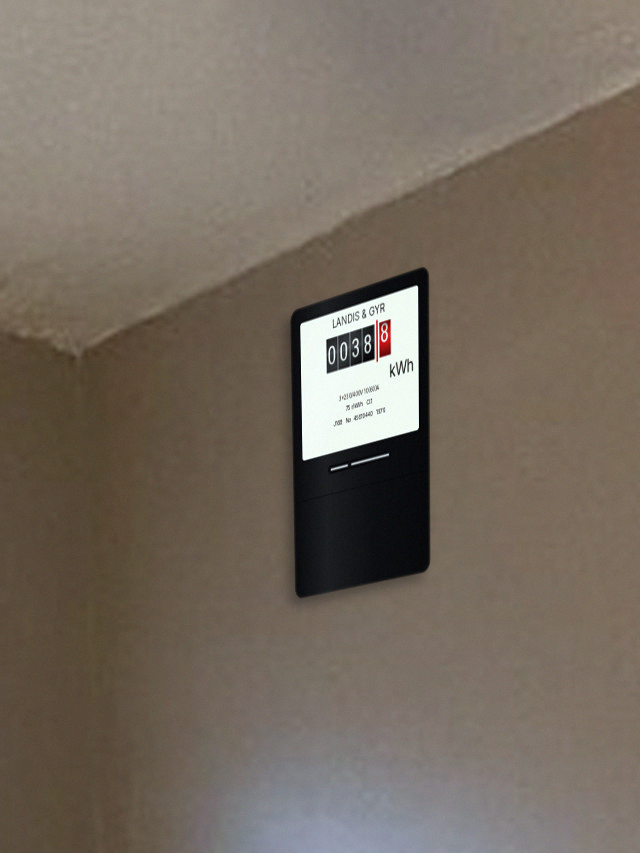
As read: 38.8kWh
